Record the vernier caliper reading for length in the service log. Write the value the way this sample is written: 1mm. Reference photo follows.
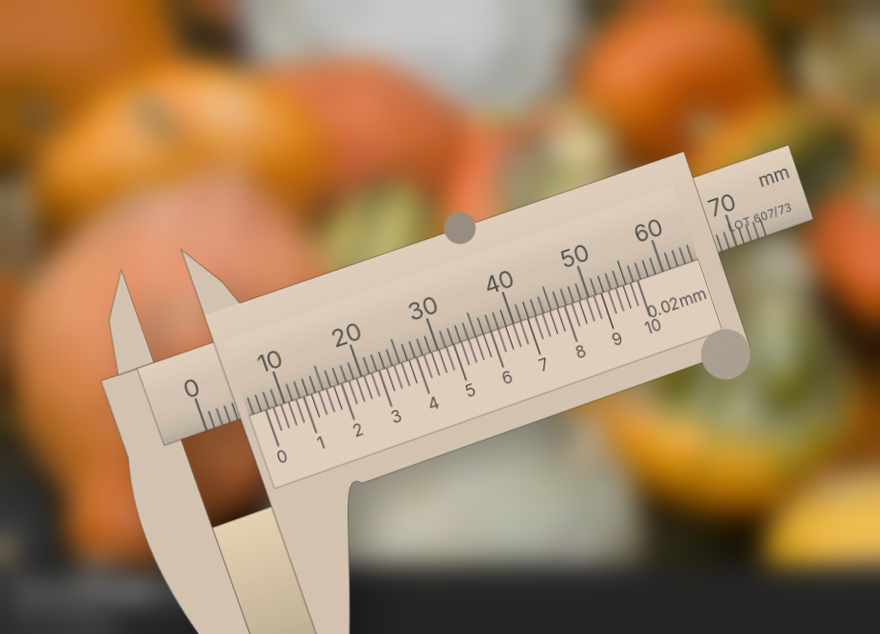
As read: 7.6mm
